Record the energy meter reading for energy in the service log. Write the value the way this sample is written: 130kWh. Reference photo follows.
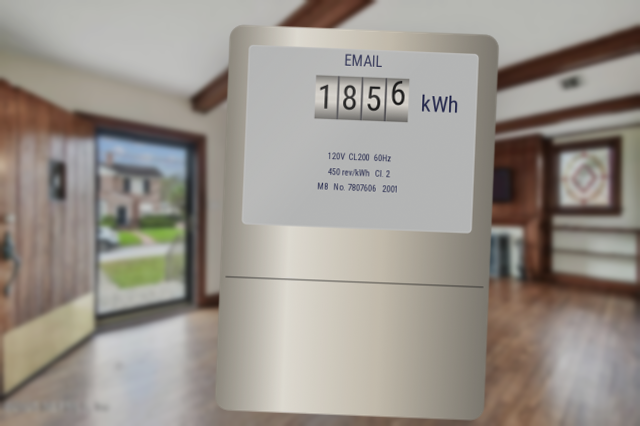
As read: 1856kWh
